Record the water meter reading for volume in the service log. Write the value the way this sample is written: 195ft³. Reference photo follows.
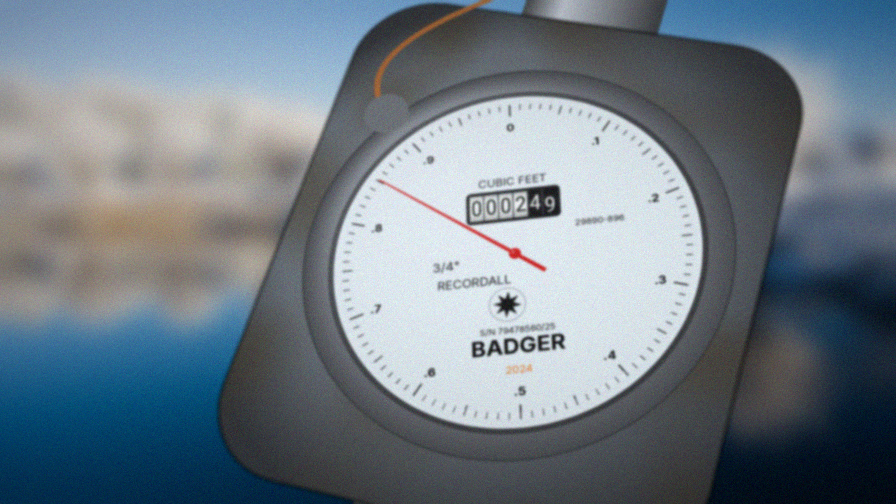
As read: 248.85ft³
